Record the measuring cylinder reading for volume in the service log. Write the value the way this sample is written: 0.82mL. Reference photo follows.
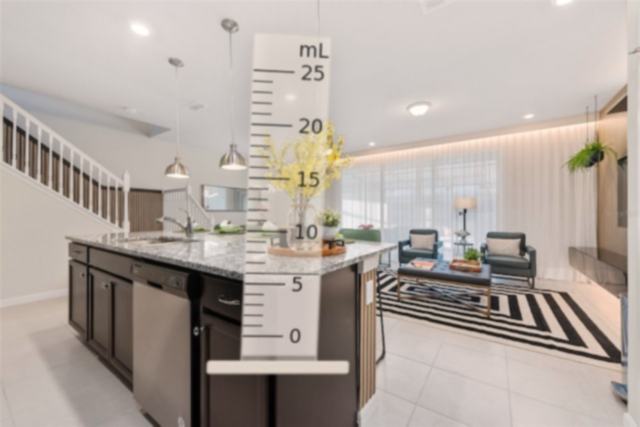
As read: 6mL
